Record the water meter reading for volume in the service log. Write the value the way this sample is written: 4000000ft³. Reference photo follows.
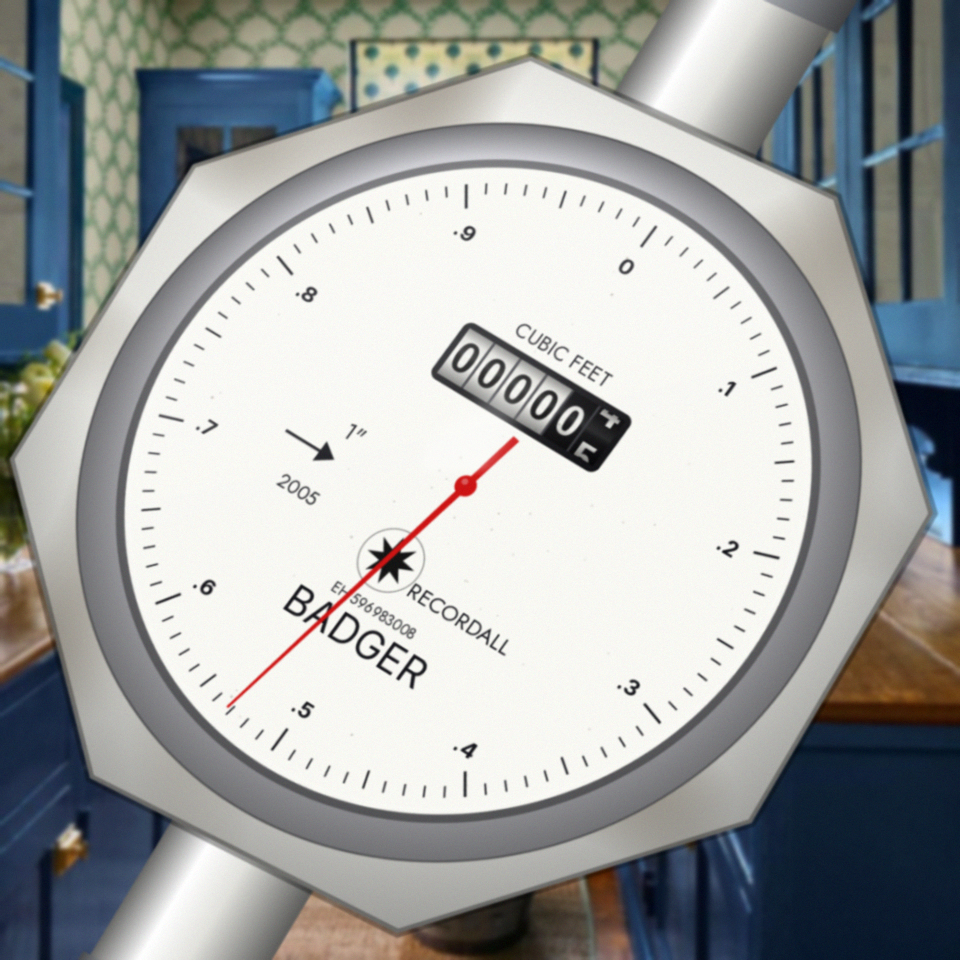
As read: 4.53ft³
